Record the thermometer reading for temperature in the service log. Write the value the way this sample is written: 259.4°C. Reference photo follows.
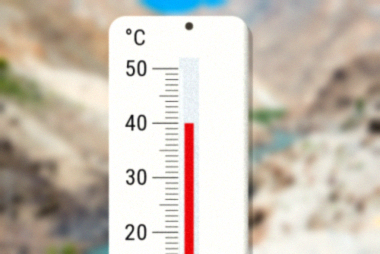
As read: 40°C
